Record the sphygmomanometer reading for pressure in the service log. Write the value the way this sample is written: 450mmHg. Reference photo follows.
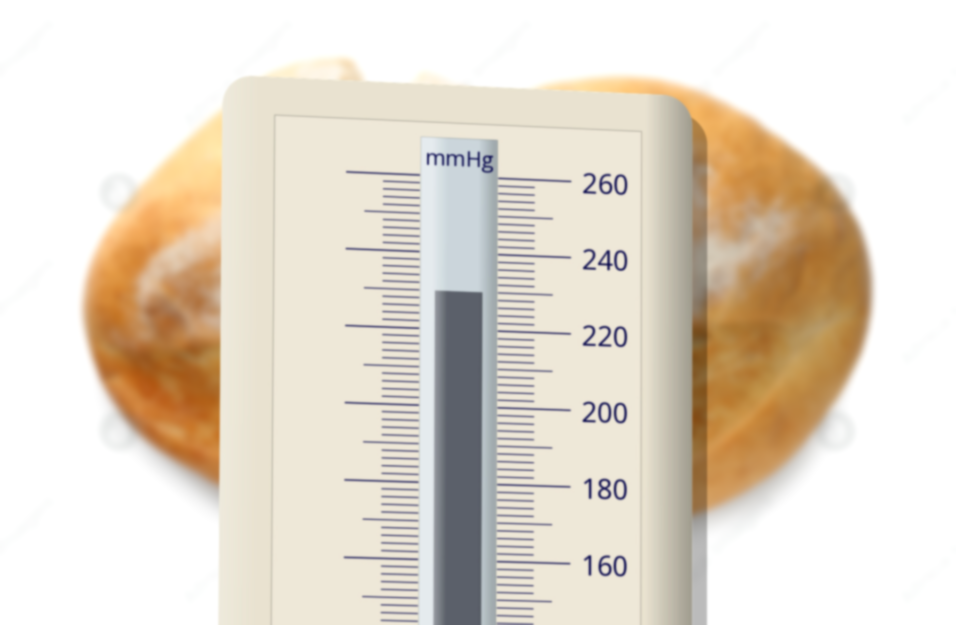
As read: 230mmHg
